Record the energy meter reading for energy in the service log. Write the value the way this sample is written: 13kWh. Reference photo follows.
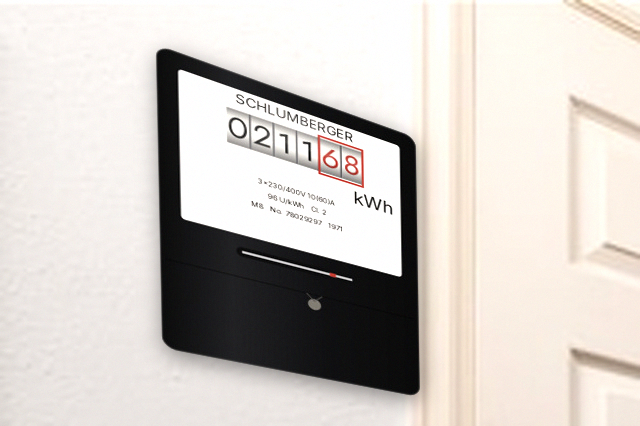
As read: 211.68kWh
